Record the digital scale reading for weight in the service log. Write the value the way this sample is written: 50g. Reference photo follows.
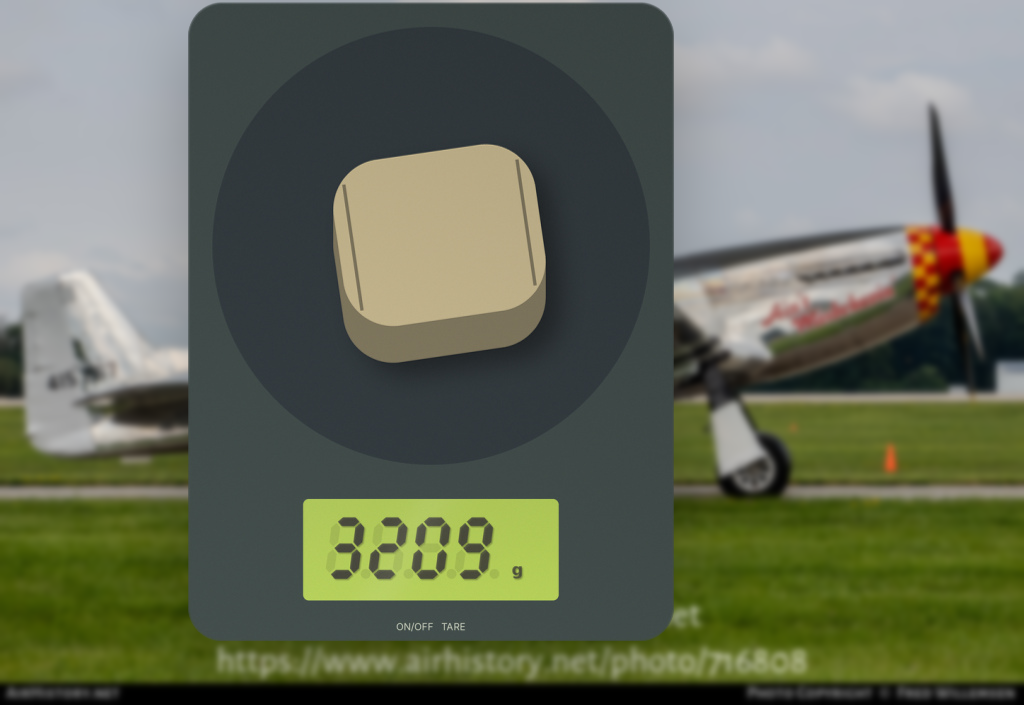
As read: 3209g
